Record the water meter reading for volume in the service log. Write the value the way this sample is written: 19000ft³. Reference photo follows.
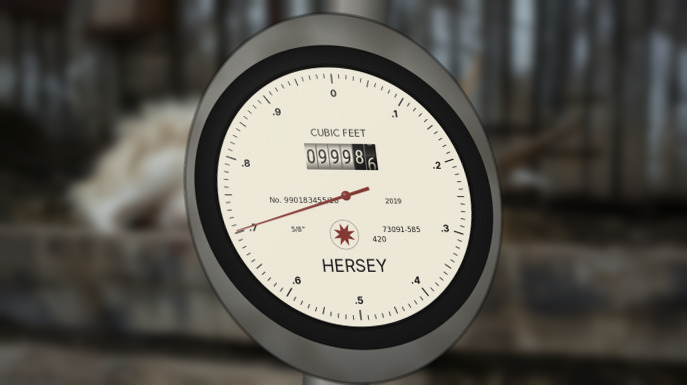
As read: 99985.70ft³
